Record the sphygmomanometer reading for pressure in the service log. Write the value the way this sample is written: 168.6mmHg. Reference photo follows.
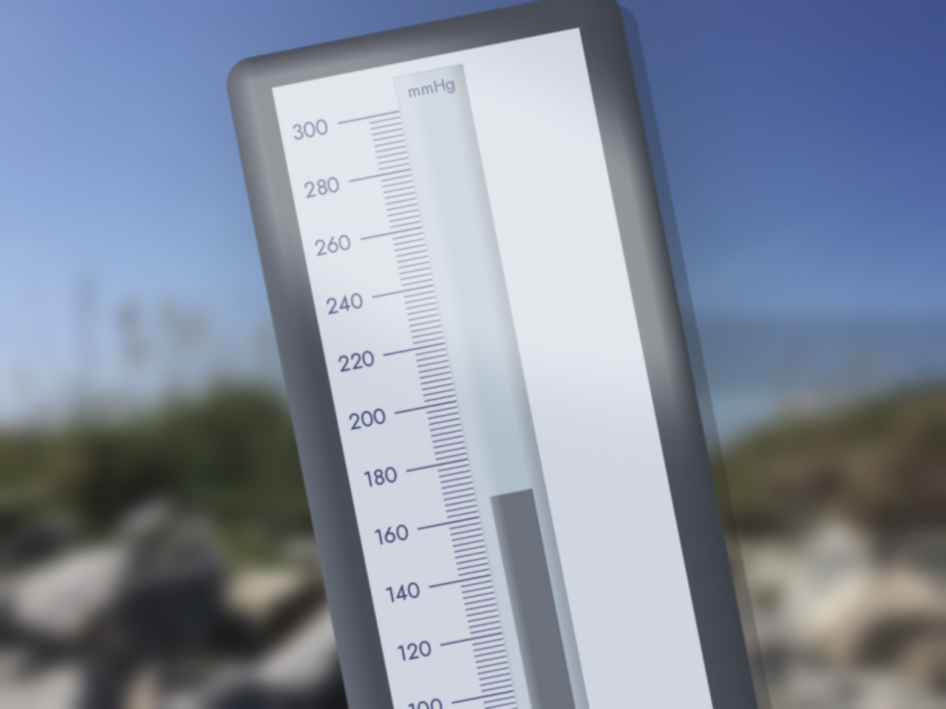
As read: 166mmHg
